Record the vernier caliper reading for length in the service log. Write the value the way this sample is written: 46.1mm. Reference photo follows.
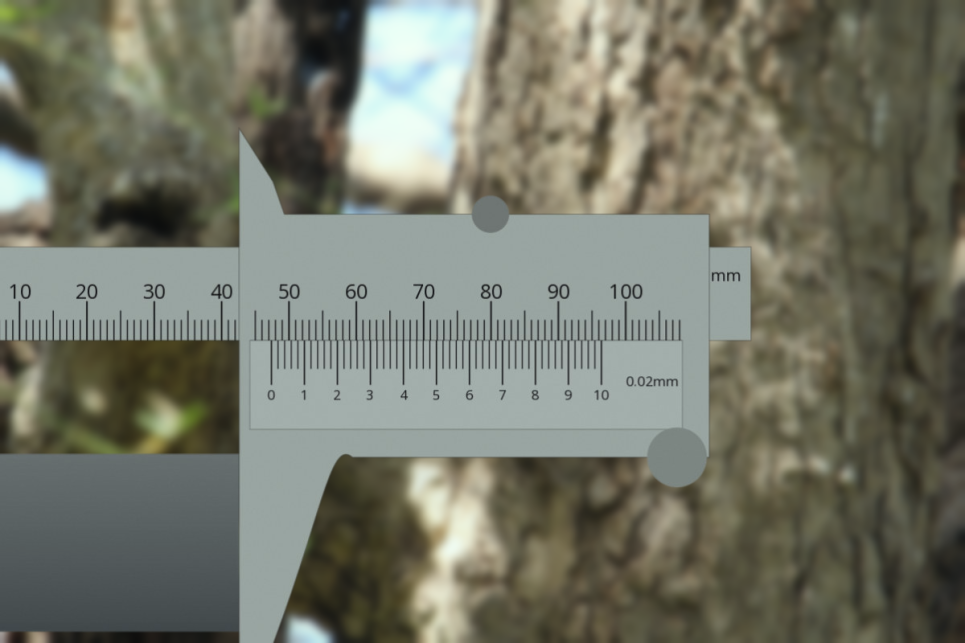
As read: 47.4mm
